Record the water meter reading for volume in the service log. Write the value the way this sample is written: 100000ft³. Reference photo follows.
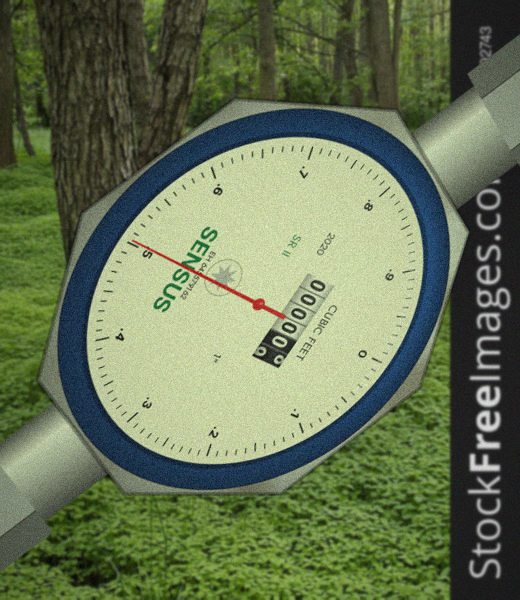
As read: 8.50ft³
